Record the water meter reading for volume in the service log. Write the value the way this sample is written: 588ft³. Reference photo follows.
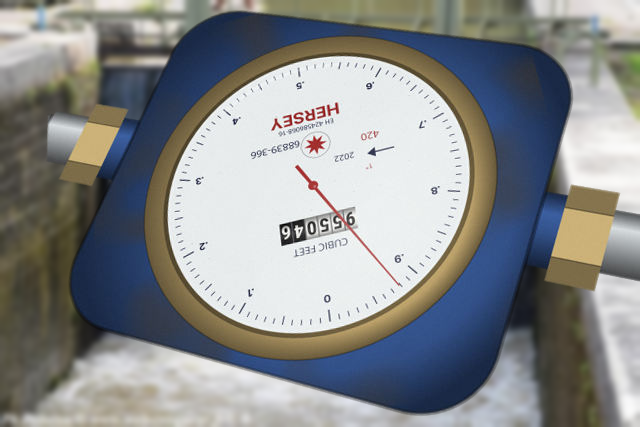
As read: 955045.92ft³
